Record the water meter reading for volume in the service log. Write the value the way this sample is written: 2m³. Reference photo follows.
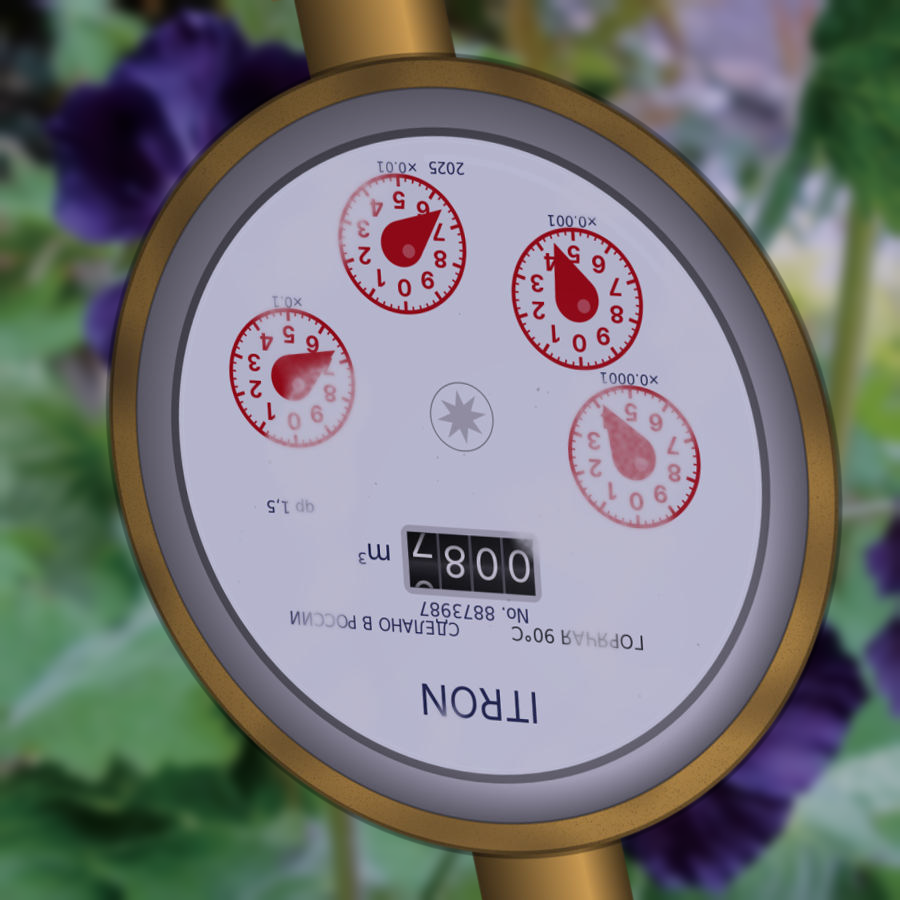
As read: 86.6644m³
